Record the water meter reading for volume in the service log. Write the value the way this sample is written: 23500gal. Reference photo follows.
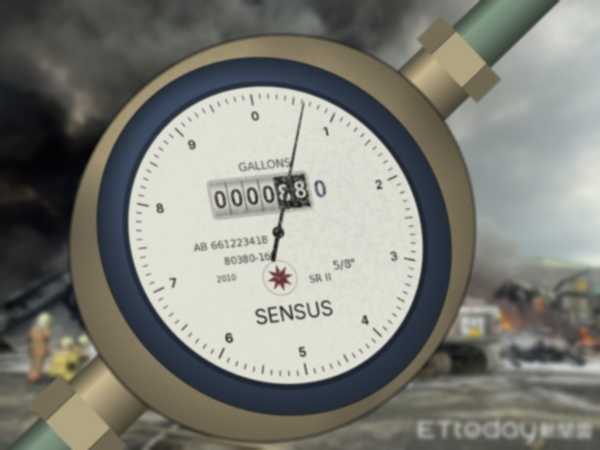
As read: 880.6gal
